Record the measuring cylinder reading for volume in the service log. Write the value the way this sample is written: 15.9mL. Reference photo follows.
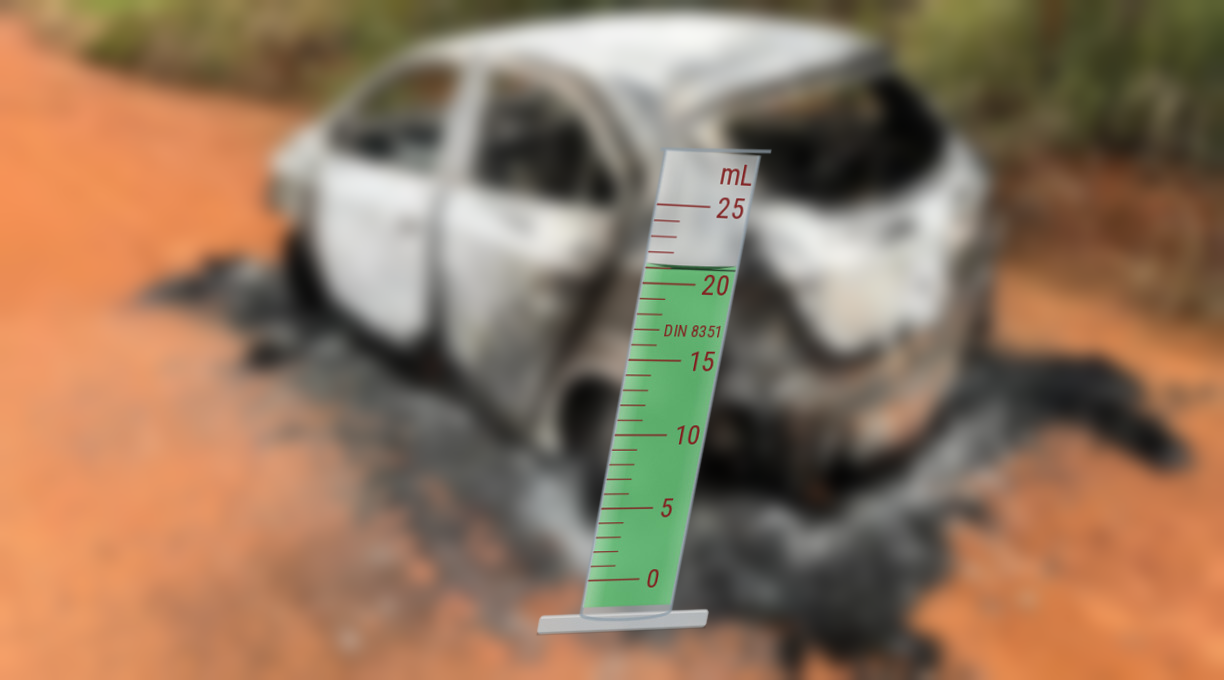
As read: 21mL
